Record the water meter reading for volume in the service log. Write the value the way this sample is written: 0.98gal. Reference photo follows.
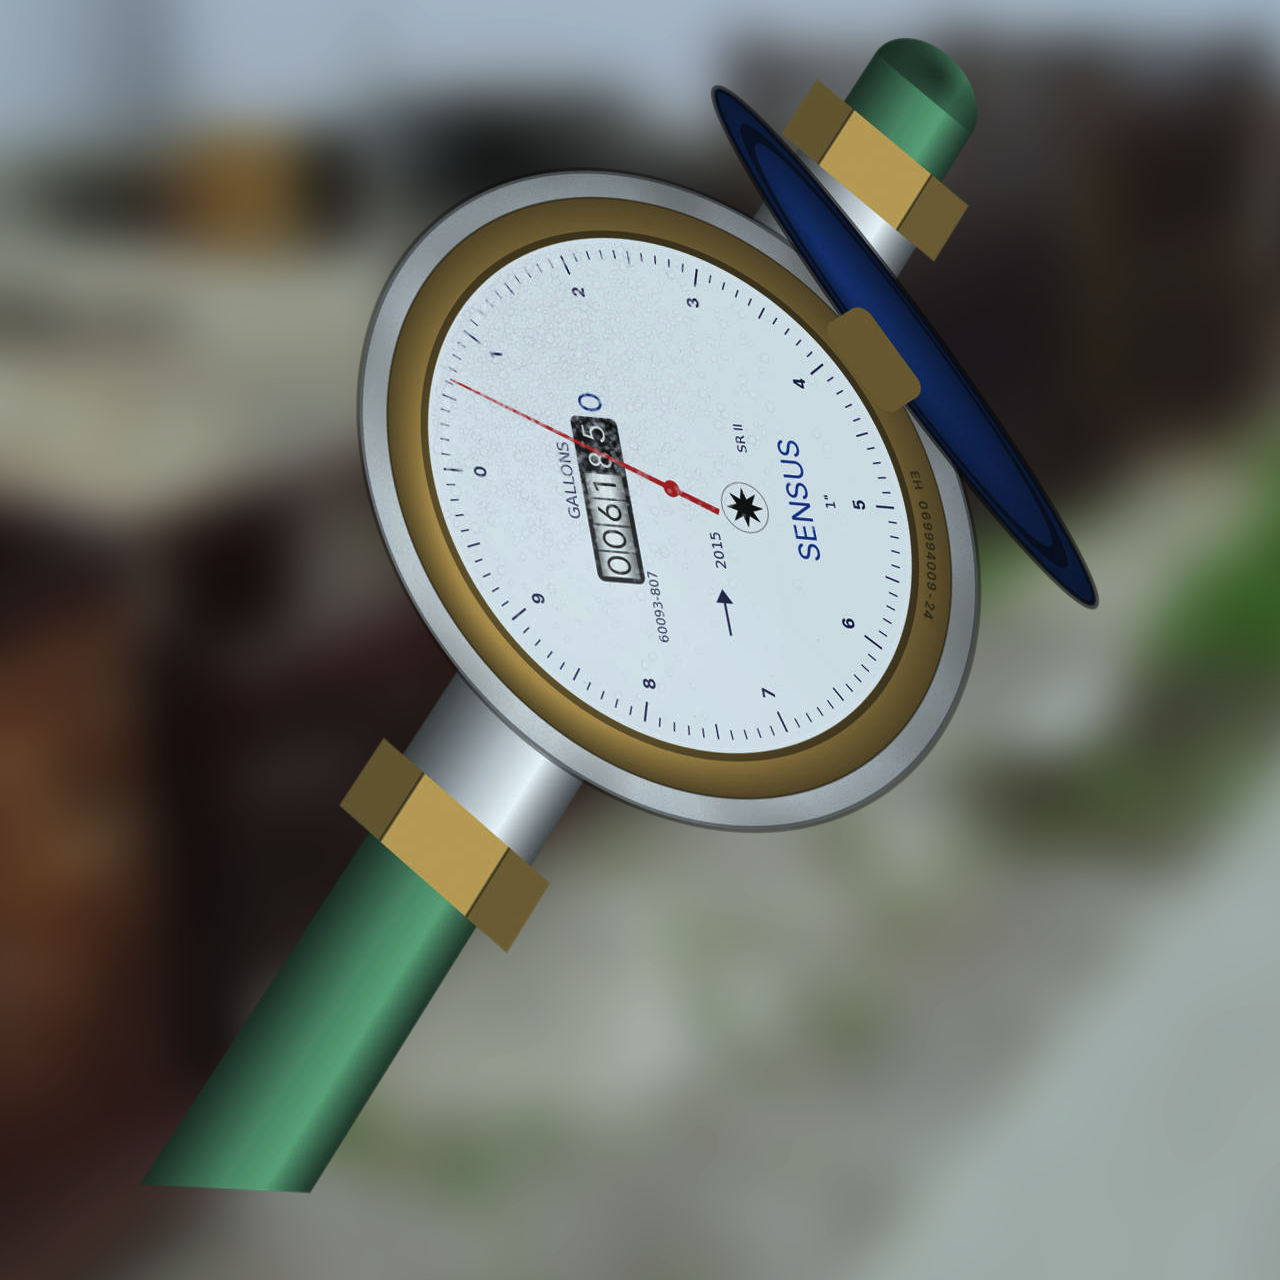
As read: 61850.6gal
